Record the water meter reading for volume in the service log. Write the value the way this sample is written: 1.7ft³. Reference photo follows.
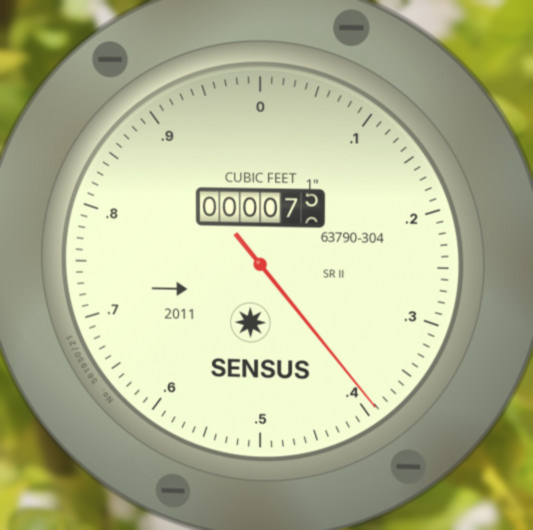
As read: 75.39ft³
